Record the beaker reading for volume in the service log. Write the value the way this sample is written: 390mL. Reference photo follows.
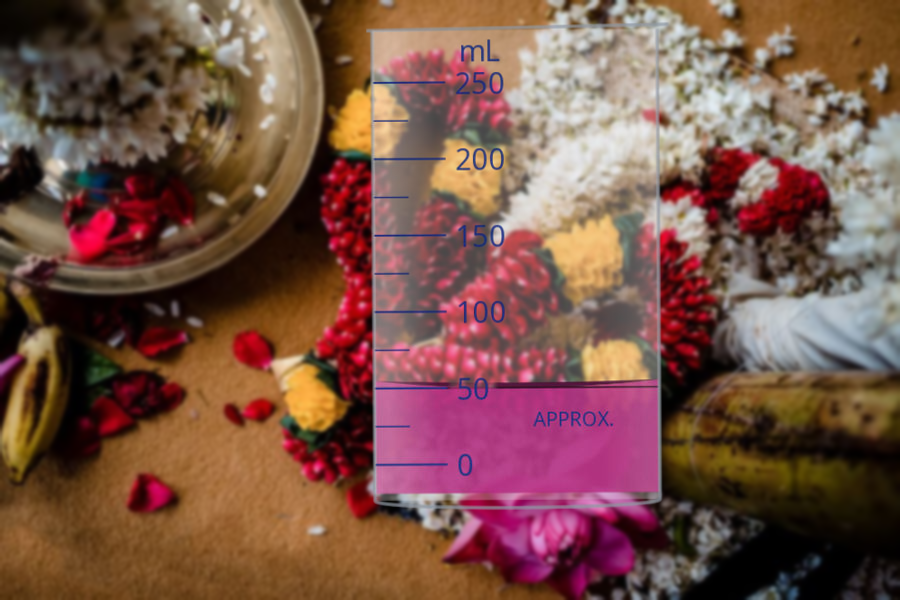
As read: 50mL
